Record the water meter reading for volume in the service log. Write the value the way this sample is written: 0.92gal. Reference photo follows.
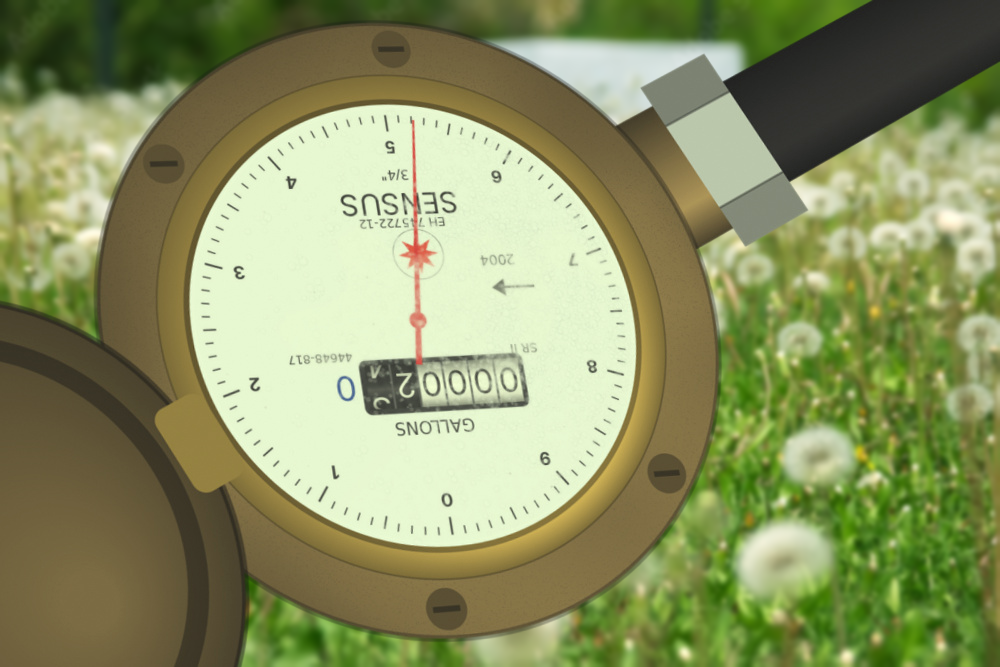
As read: 235.2gal
